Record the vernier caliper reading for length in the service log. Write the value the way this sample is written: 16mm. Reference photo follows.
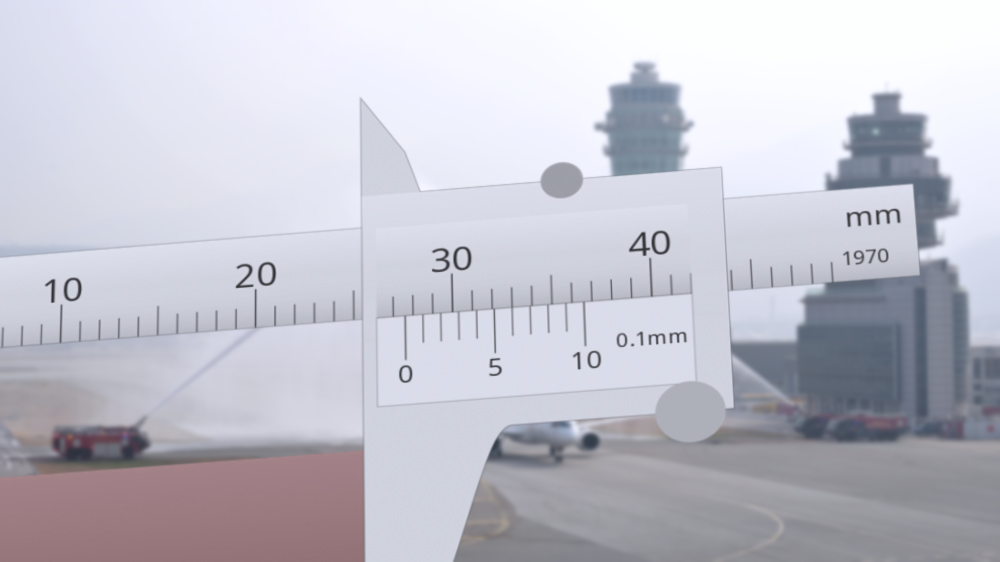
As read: 27.6mm
